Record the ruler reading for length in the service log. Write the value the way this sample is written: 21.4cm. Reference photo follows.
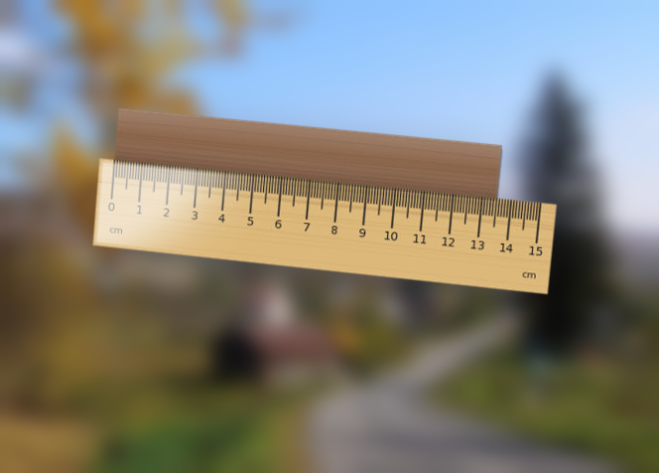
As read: 13.5cm
